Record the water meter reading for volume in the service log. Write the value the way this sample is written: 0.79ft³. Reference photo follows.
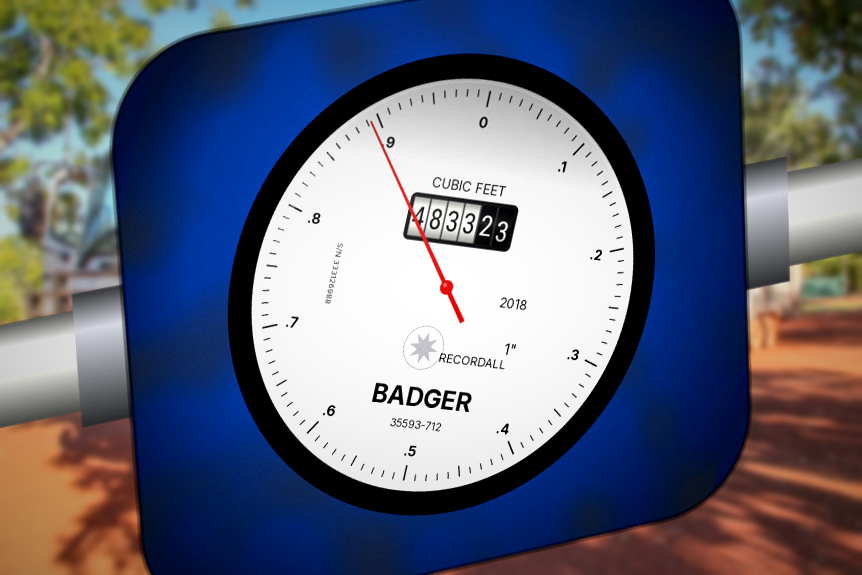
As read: 483322.89ft³
